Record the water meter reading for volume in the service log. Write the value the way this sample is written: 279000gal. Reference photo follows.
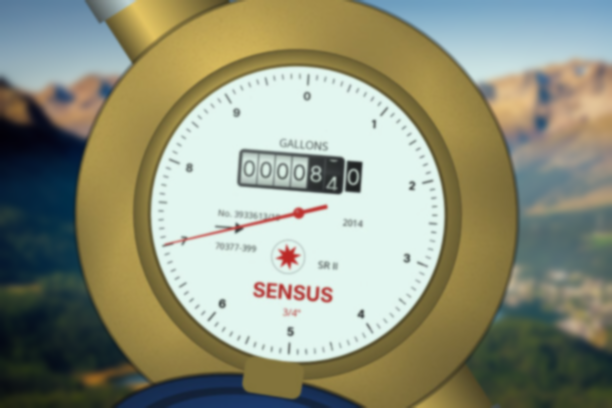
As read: 837.0gal
